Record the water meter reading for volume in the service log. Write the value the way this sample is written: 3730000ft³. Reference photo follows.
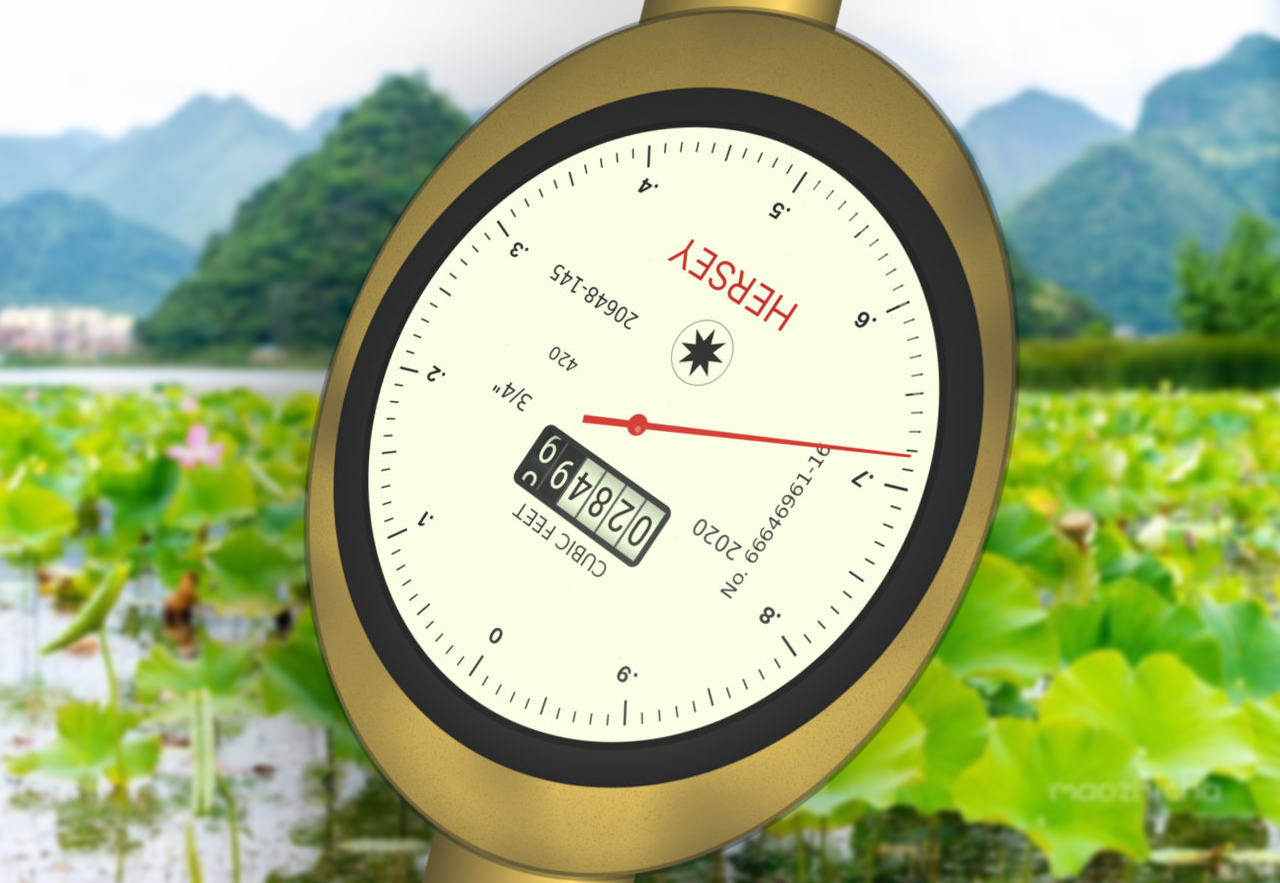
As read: 28498.68ft³
